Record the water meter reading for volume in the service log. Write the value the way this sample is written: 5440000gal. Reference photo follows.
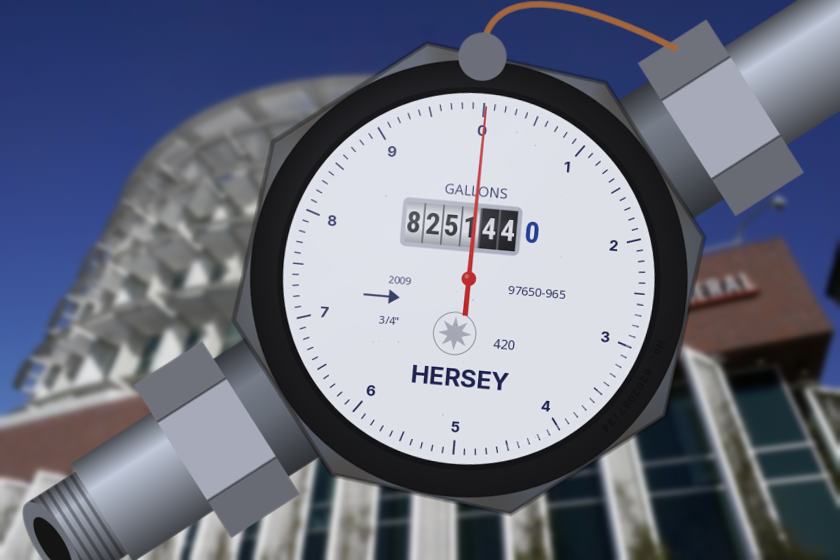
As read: 8251440.0gal
